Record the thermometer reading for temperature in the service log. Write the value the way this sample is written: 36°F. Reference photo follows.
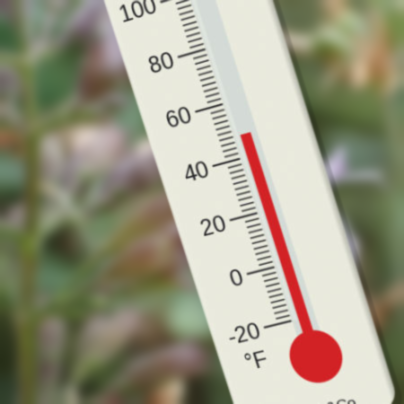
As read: 48°F
